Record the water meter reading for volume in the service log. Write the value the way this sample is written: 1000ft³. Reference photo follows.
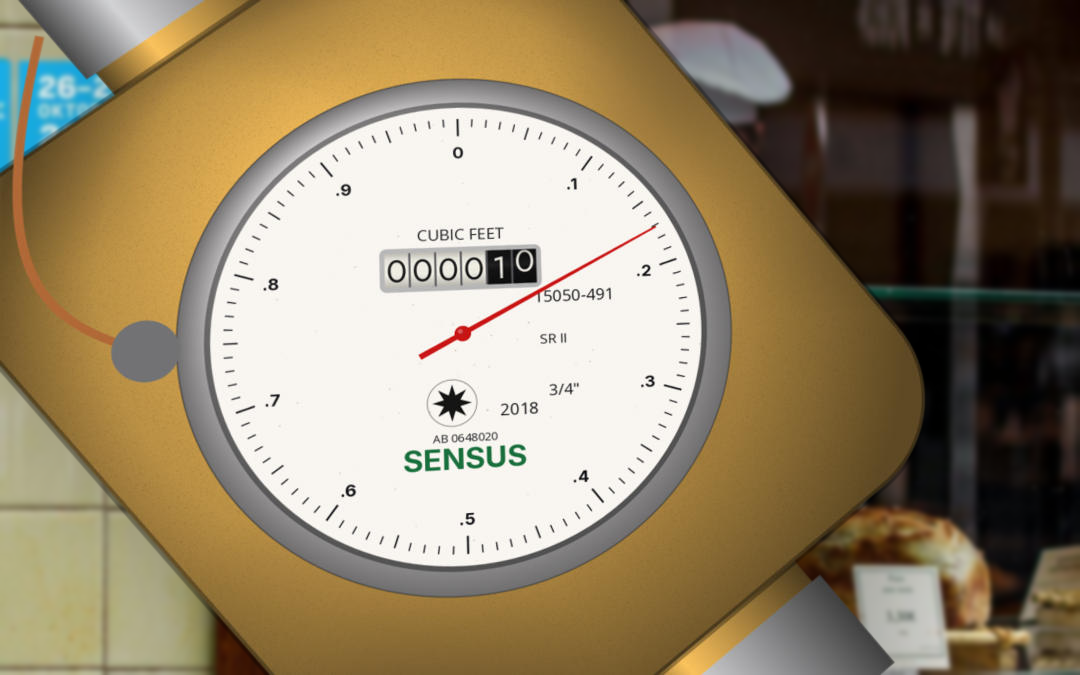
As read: 10.17ft³
